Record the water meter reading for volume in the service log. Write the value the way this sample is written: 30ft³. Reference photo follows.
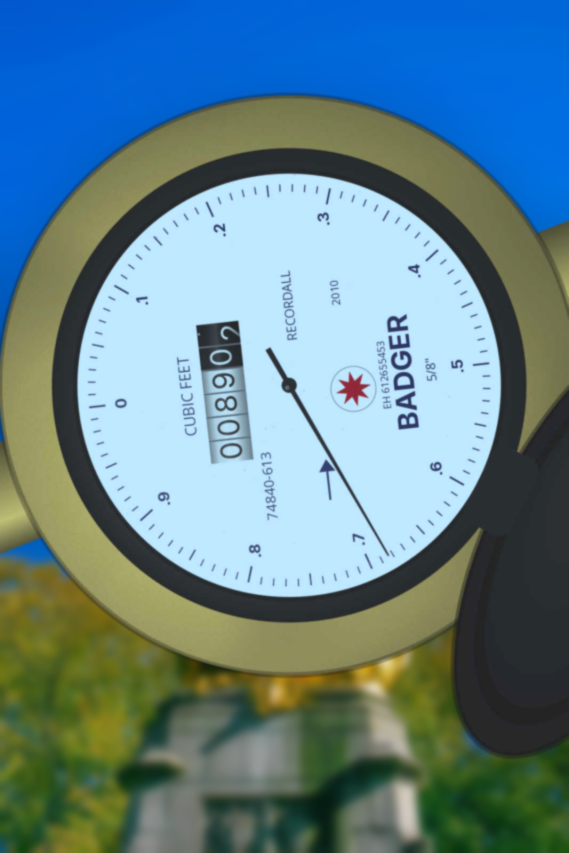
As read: 8901.68ft³
